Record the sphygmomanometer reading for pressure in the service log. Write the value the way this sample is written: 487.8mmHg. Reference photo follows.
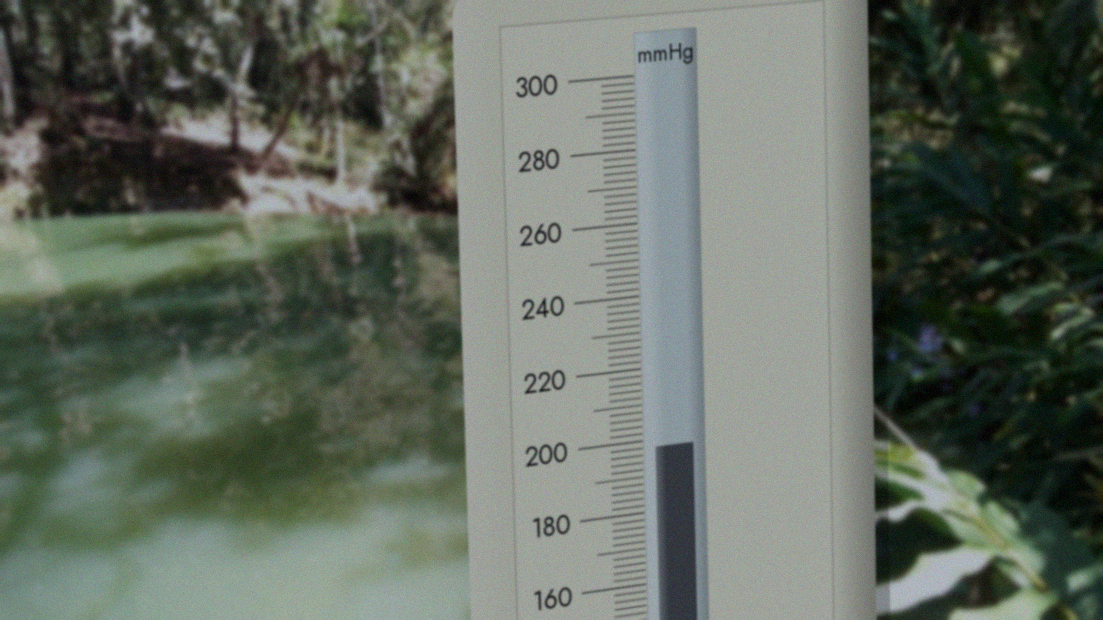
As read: 198mmHg
